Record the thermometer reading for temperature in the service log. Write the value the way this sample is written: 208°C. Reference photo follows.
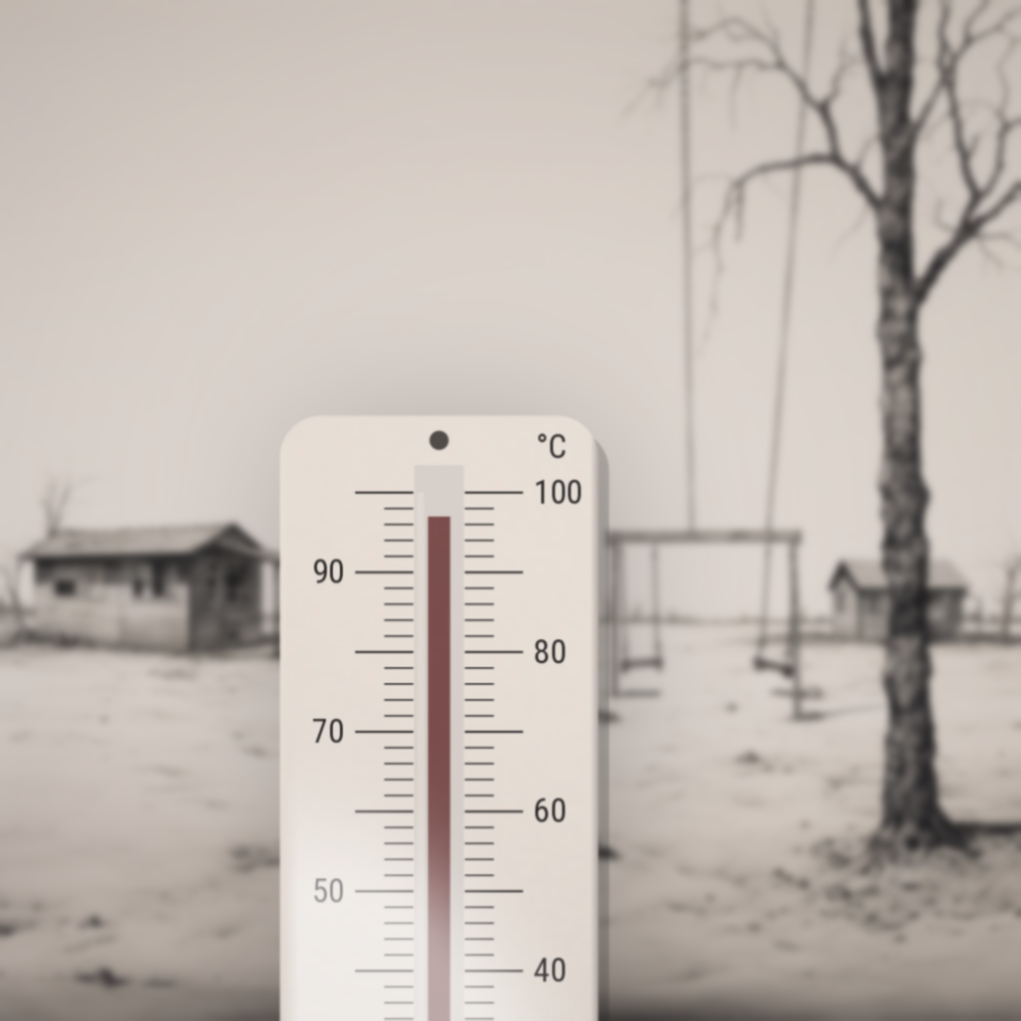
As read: 97°C
